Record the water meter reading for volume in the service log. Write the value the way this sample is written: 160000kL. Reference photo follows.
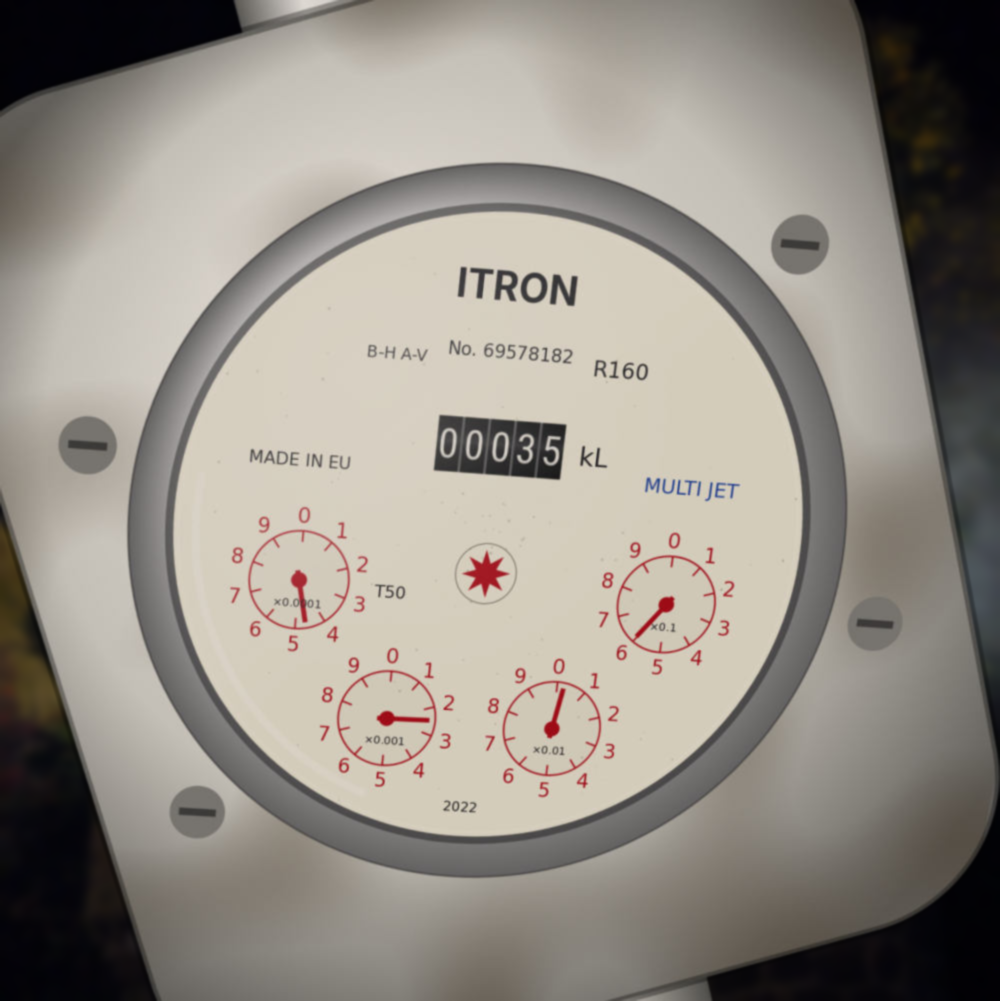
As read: 35.6024kL
